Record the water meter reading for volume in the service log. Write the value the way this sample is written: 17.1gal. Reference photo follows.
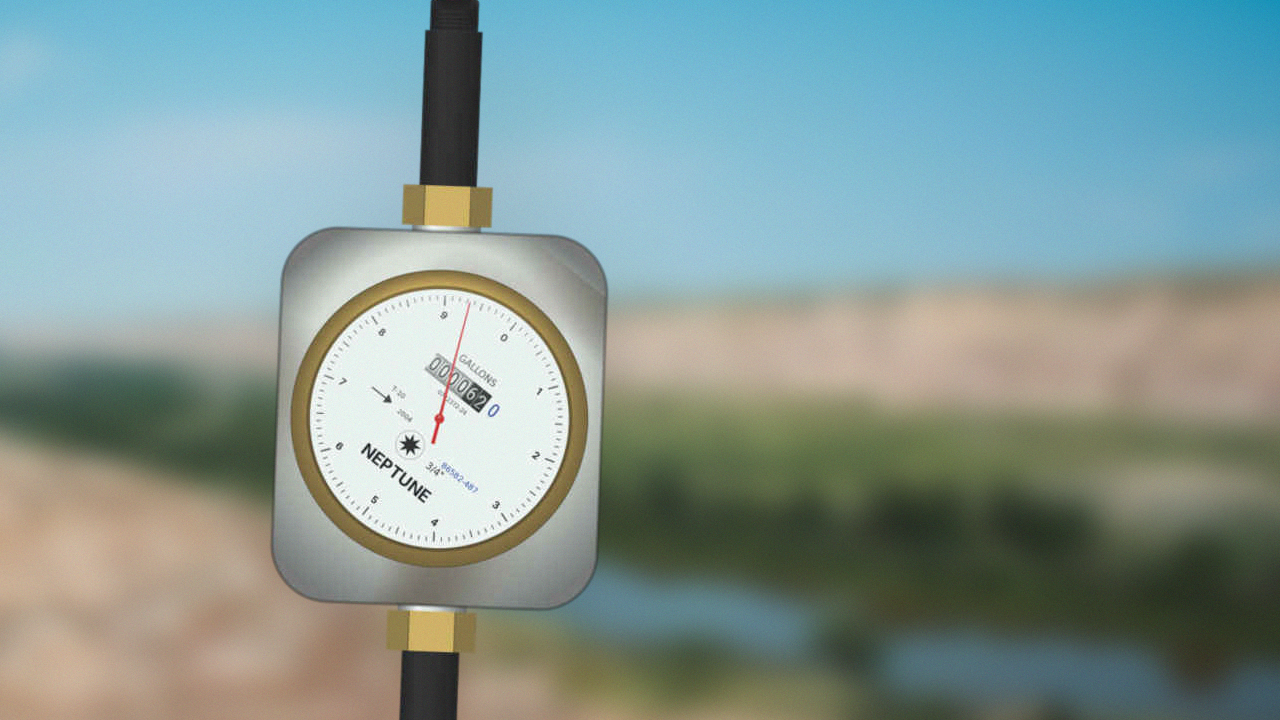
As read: 619.3gal
